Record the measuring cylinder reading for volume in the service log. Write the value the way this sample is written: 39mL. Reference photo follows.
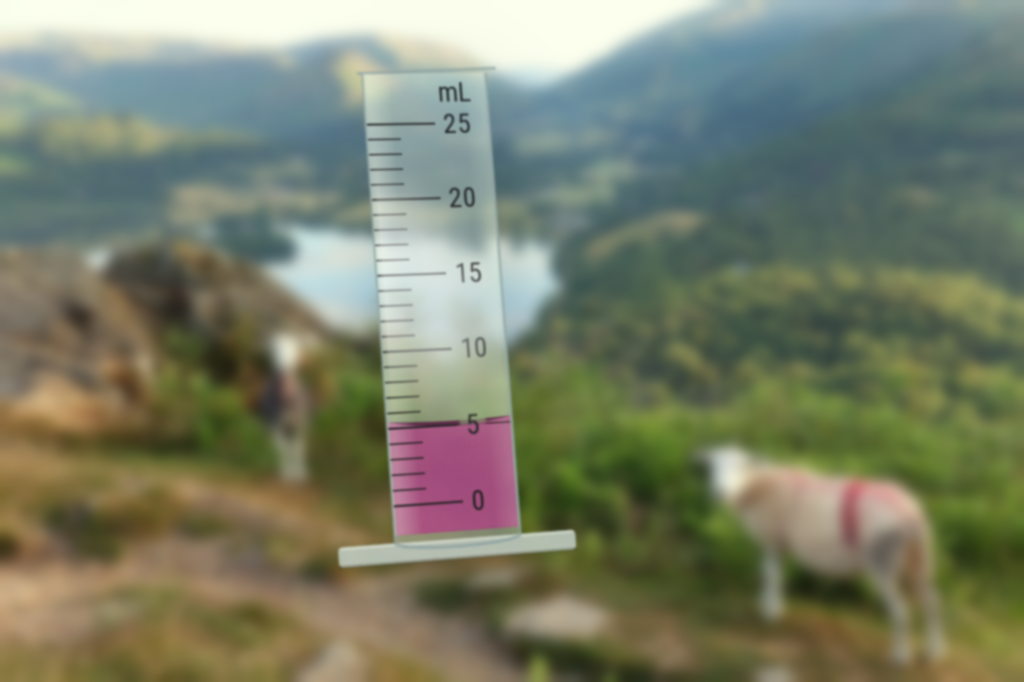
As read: 5mL
